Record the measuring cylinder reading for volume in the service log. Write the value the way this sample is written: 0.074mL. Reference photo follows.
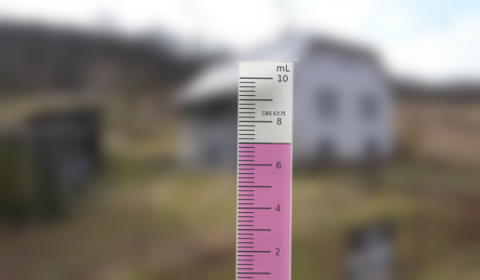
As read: 7mL
